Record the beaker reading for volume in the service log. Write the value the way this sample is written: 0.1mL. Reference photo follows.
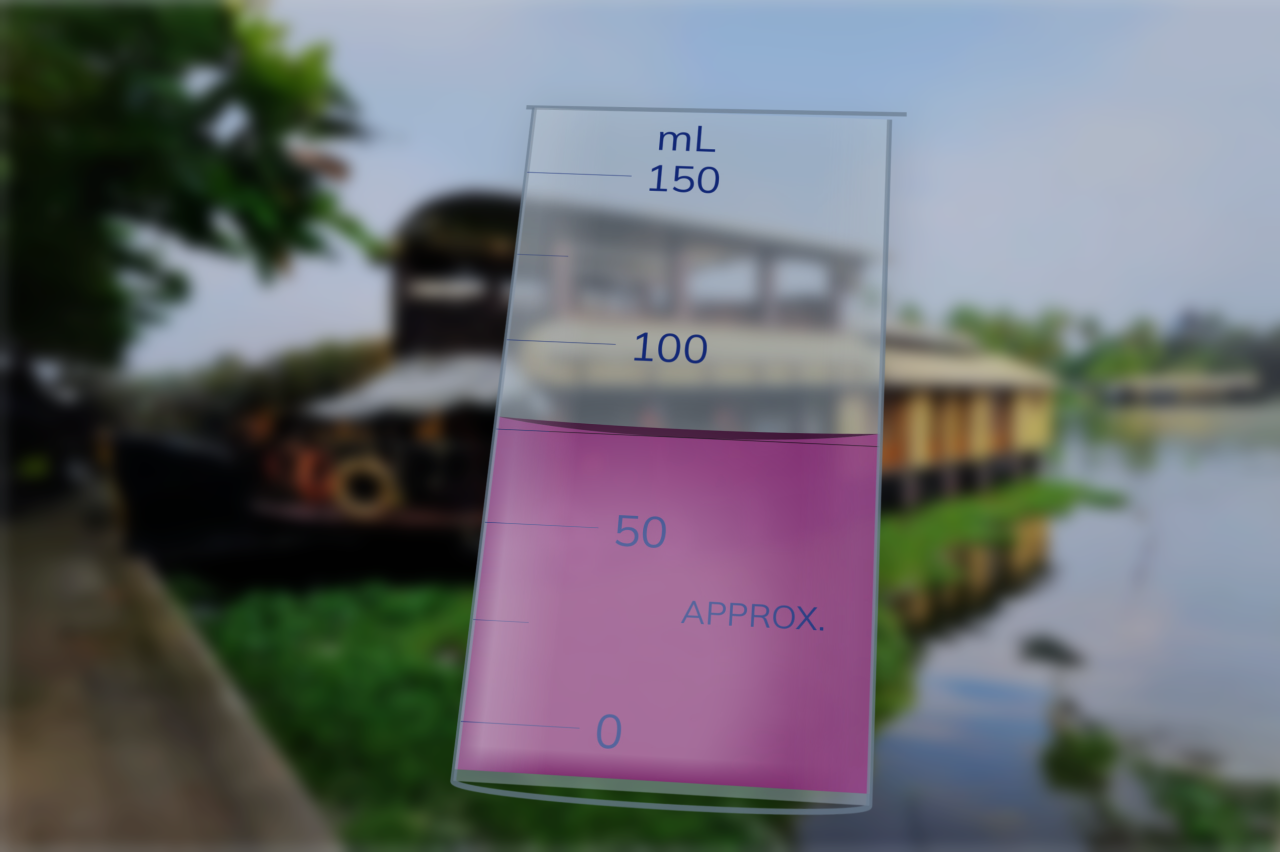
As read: 75mL
